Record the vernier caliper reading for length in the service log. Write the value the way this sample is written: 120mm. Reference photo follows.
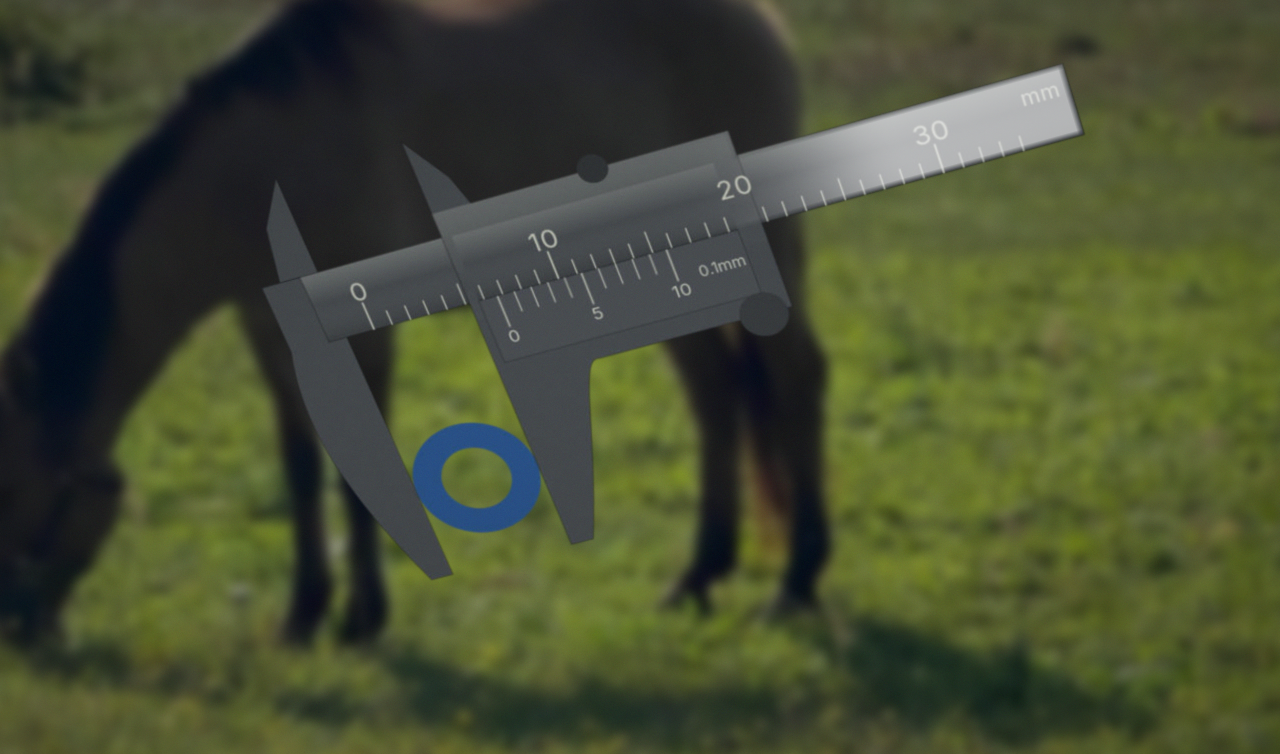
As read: 6.7mm
